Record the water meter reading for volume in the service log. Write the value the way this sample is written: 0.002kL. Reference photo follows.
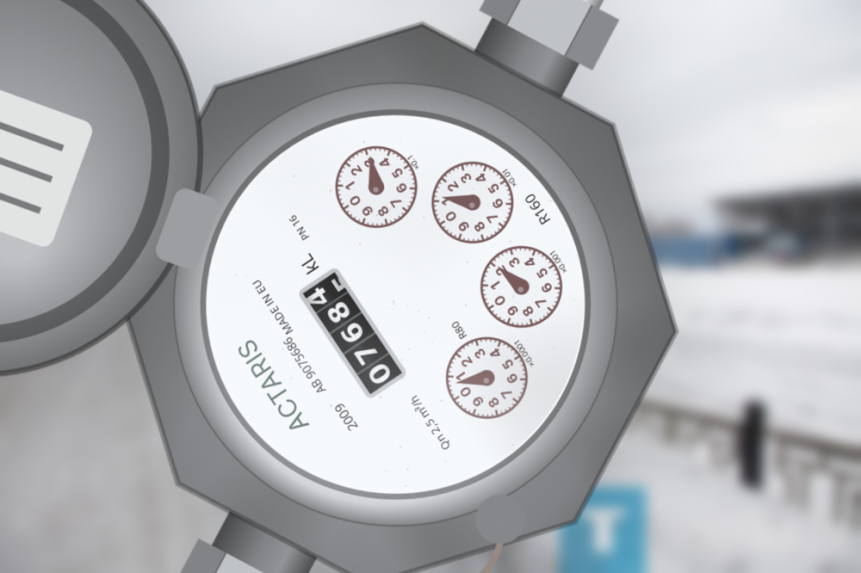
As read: 7684.3120kL
